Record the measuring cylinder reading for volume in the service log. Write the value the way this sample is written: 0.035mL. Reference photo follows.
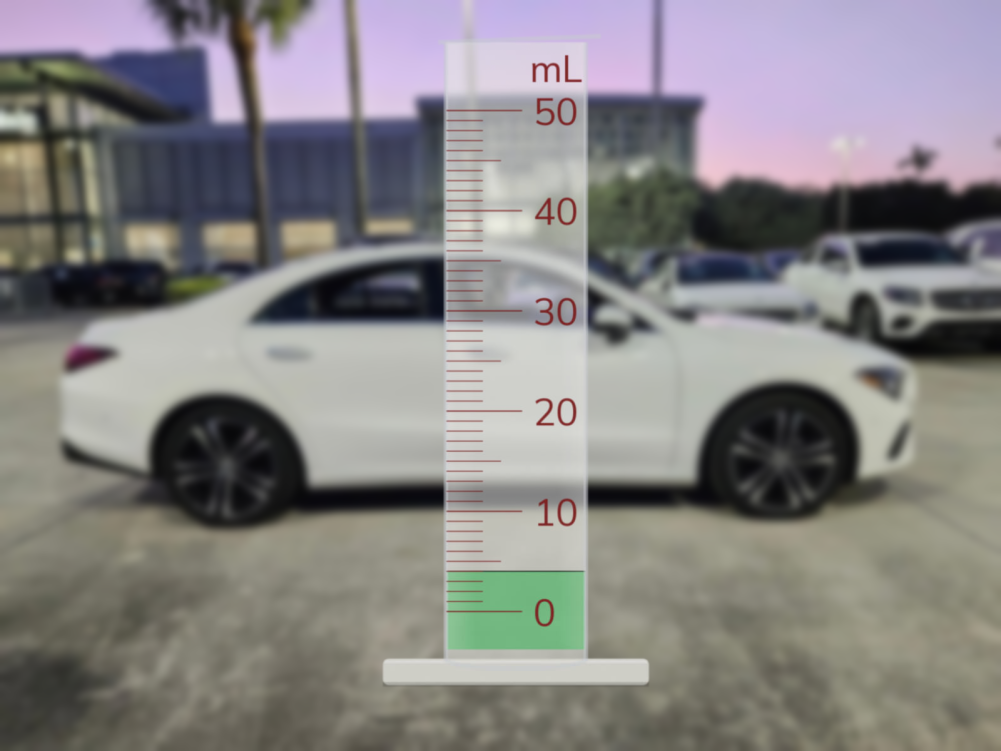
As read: 4mL
